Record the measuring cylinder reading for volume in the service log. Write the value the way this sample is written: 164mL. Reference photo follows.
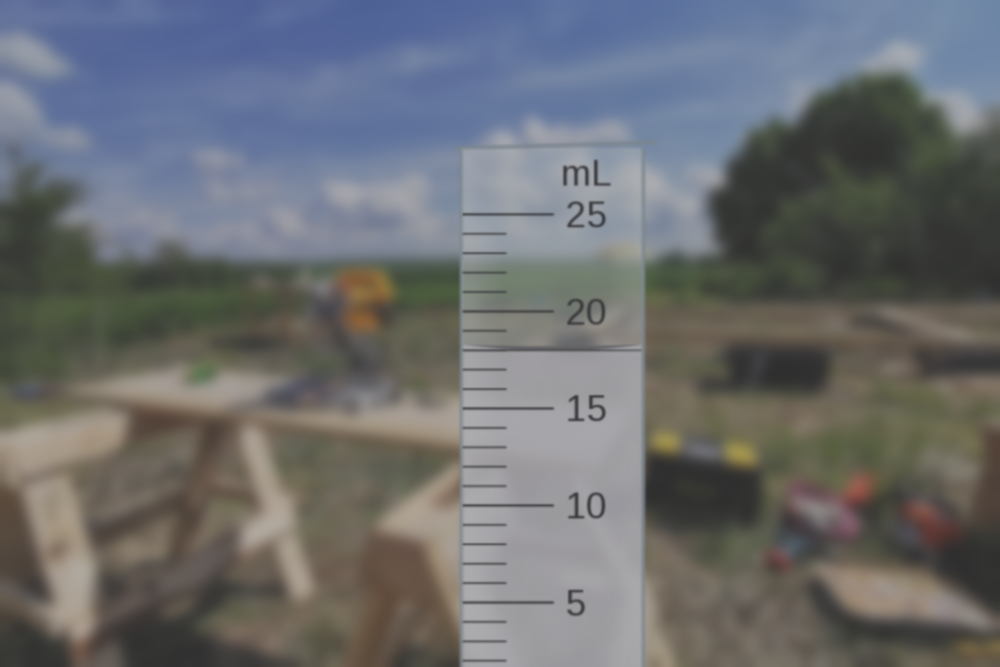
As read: 18mL
